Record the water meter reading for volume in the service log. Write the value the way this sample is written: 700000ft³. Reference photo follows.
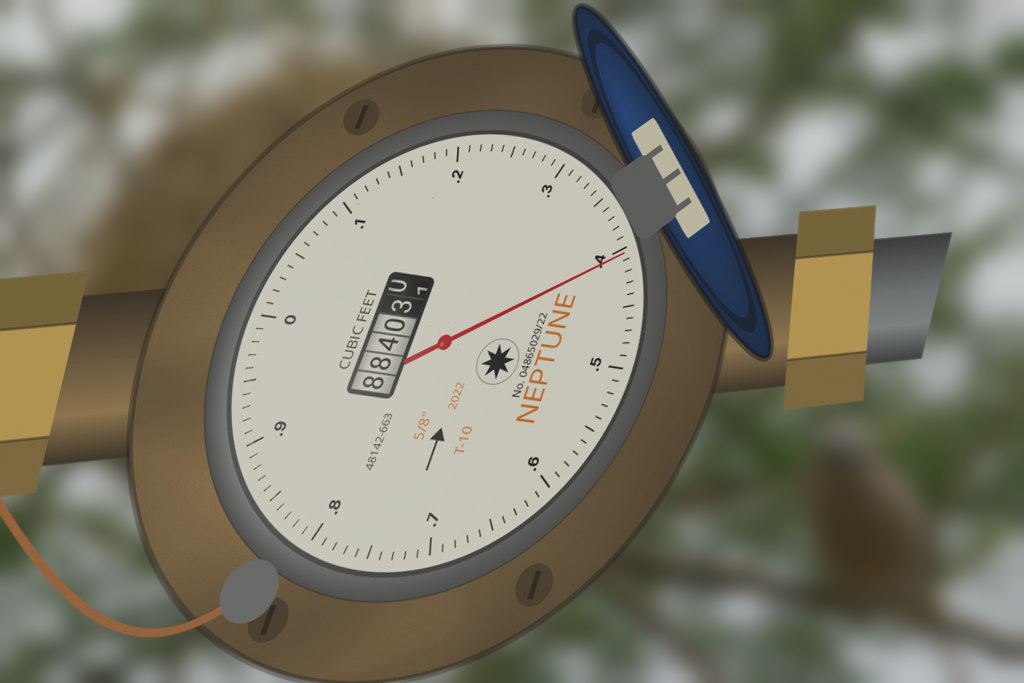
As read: 884030.40ft³
